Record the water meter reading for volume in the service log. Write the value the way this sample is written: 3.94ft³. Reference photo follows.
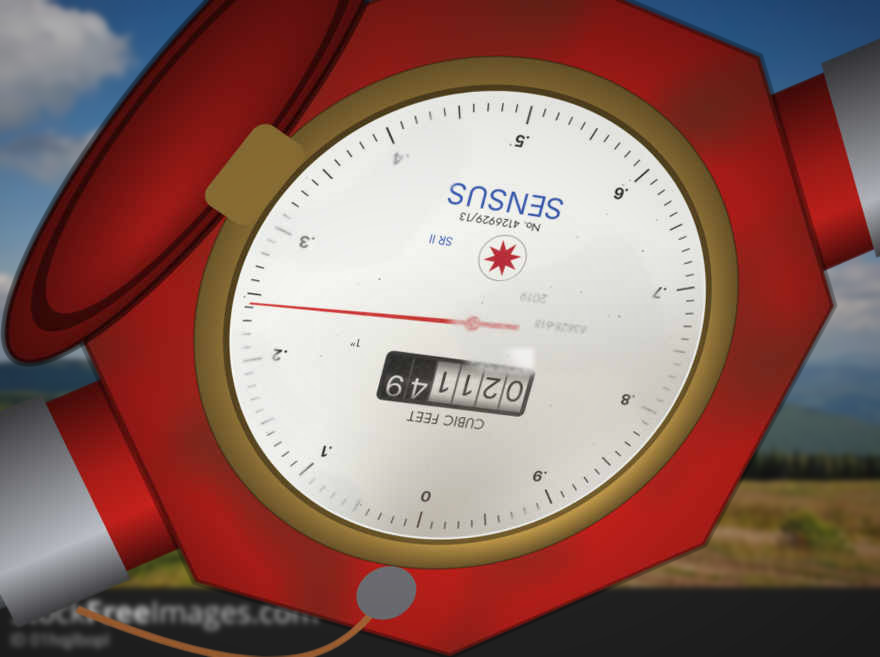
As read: 21149.24ft³
